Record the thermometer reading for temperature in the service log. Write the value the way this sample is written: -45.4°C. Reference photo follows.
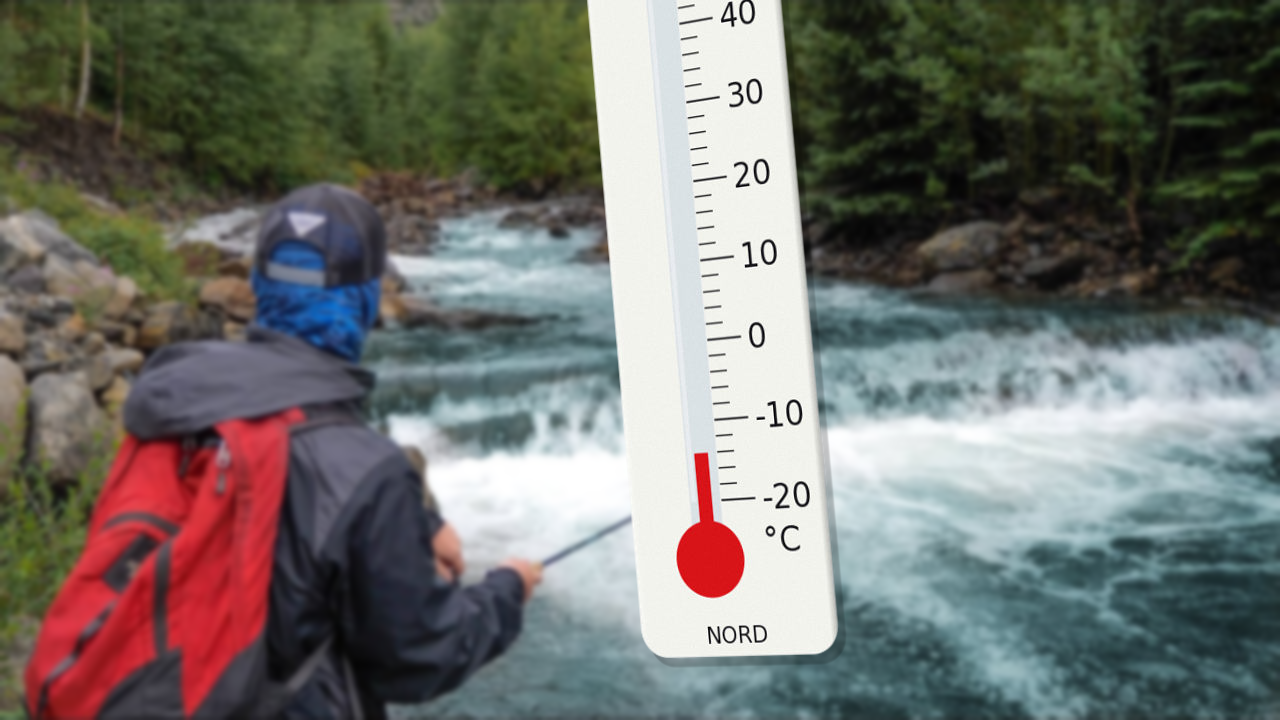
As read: -14°C
